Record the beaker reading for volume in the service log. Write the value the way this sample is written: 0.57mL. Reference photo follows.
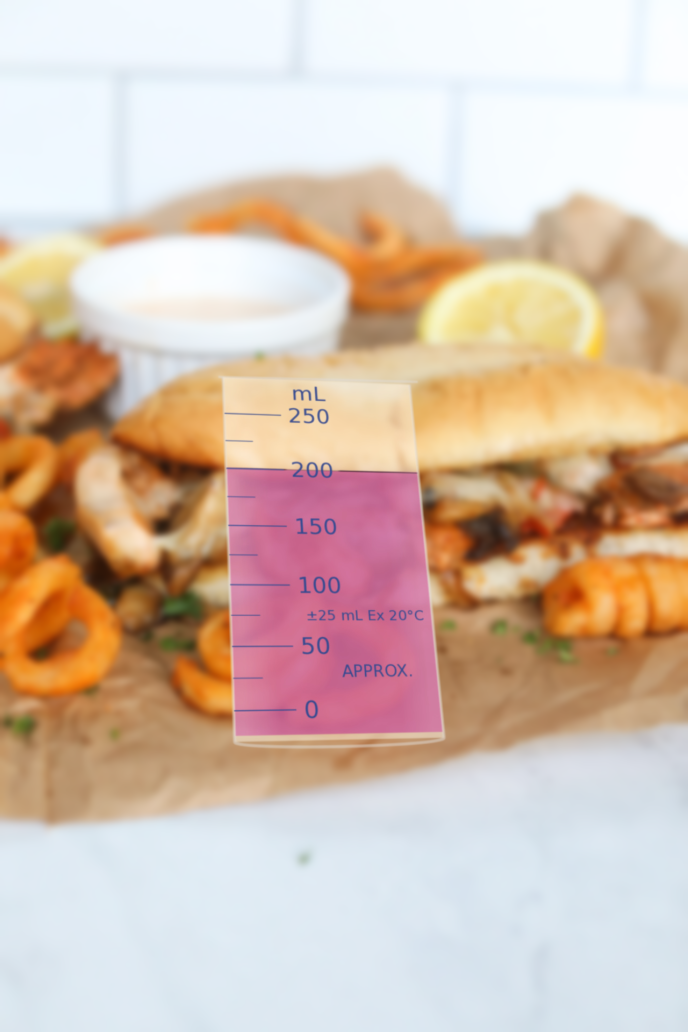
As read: 200mL
